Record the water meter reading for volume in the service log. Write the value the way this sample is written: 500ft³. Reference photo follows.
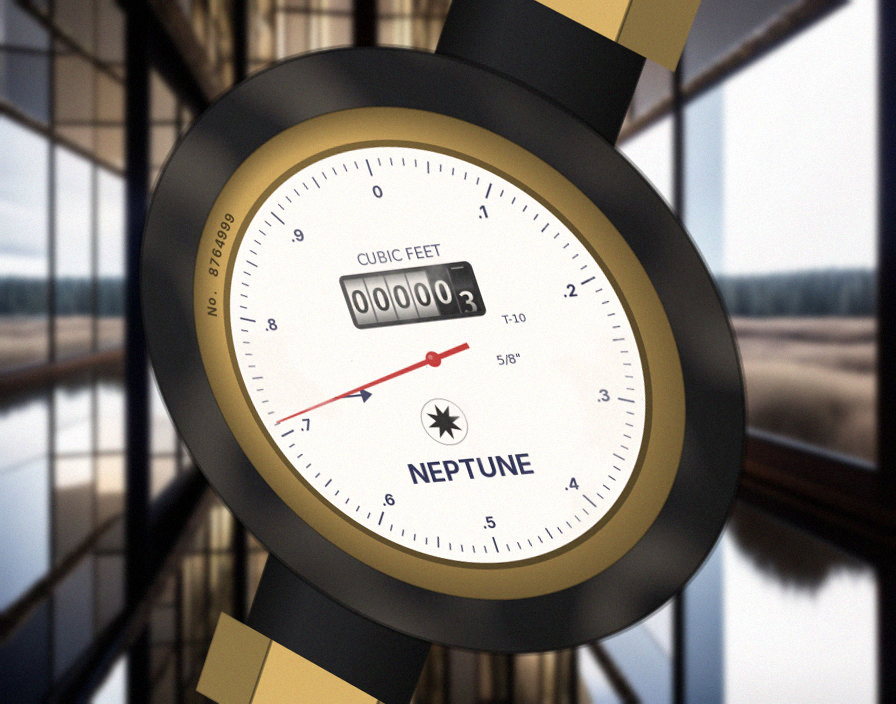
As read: 2.71ft³
